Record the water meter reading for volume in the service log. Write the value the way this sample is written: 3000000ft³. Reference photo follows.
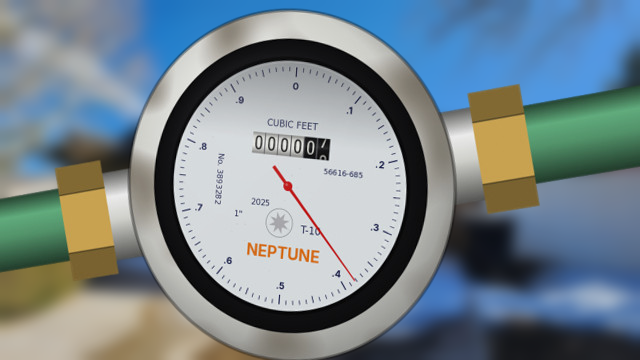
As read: 7.38ft³
